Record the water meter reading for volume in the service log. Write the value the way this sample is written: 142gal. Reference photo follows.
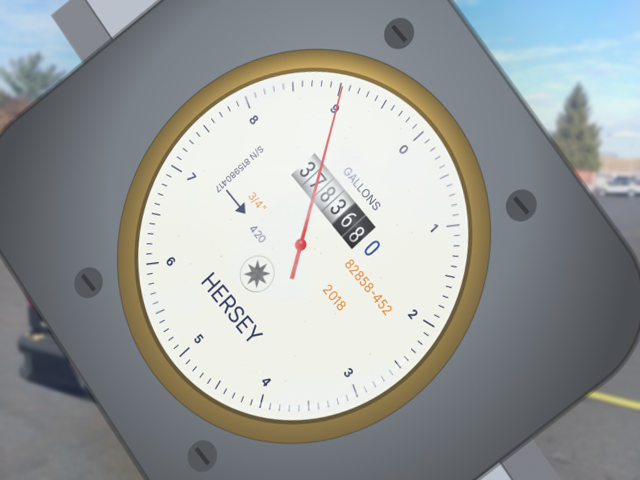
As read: 3783679.0gal
